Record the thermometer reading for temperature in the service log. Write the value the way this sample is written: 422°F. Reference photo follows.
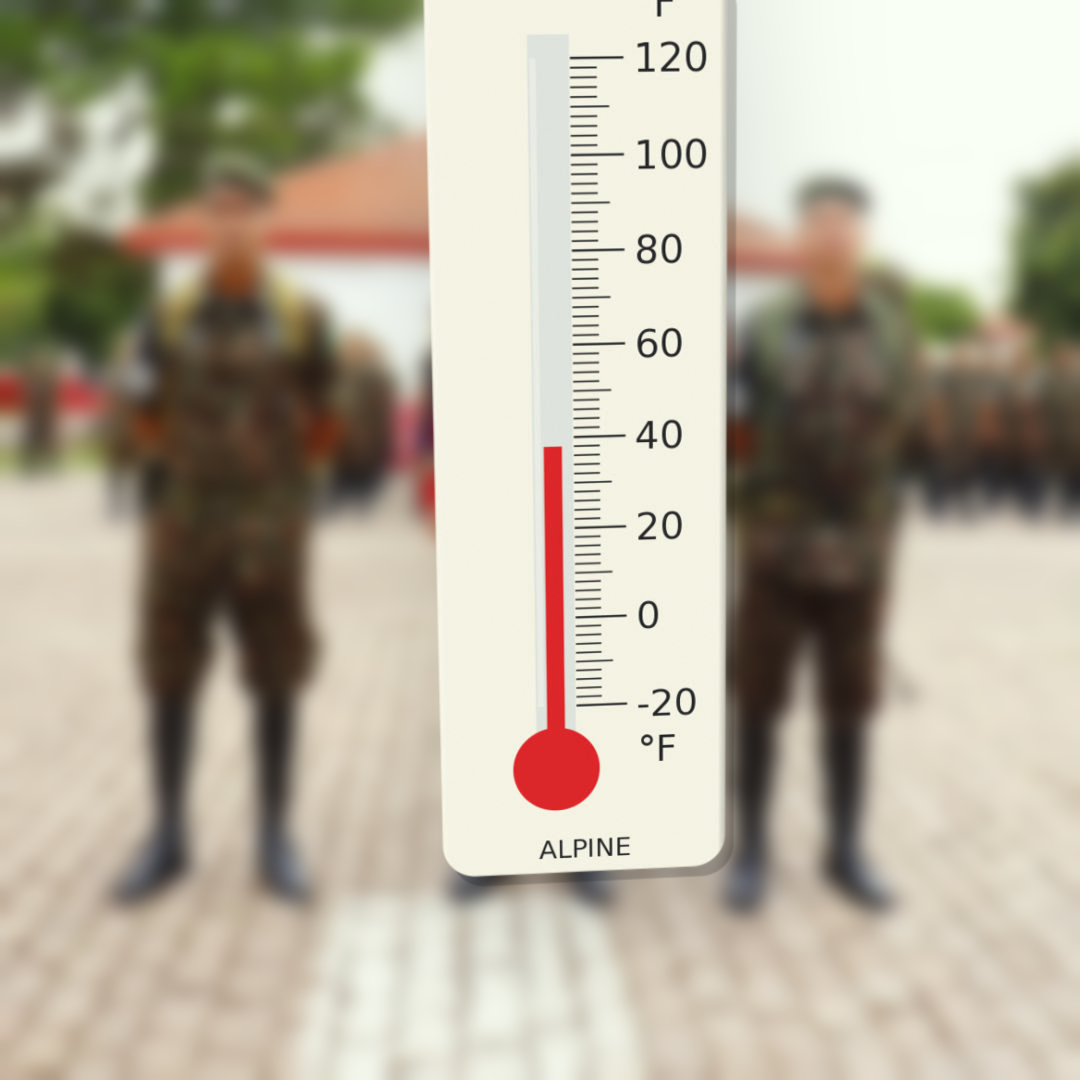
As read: 38°F
